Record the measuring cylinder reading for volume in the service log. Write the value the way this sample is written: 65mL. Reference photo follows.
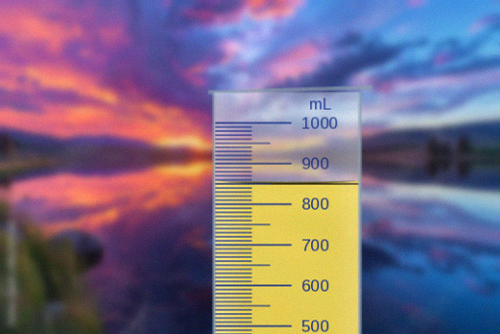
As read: 850mL
